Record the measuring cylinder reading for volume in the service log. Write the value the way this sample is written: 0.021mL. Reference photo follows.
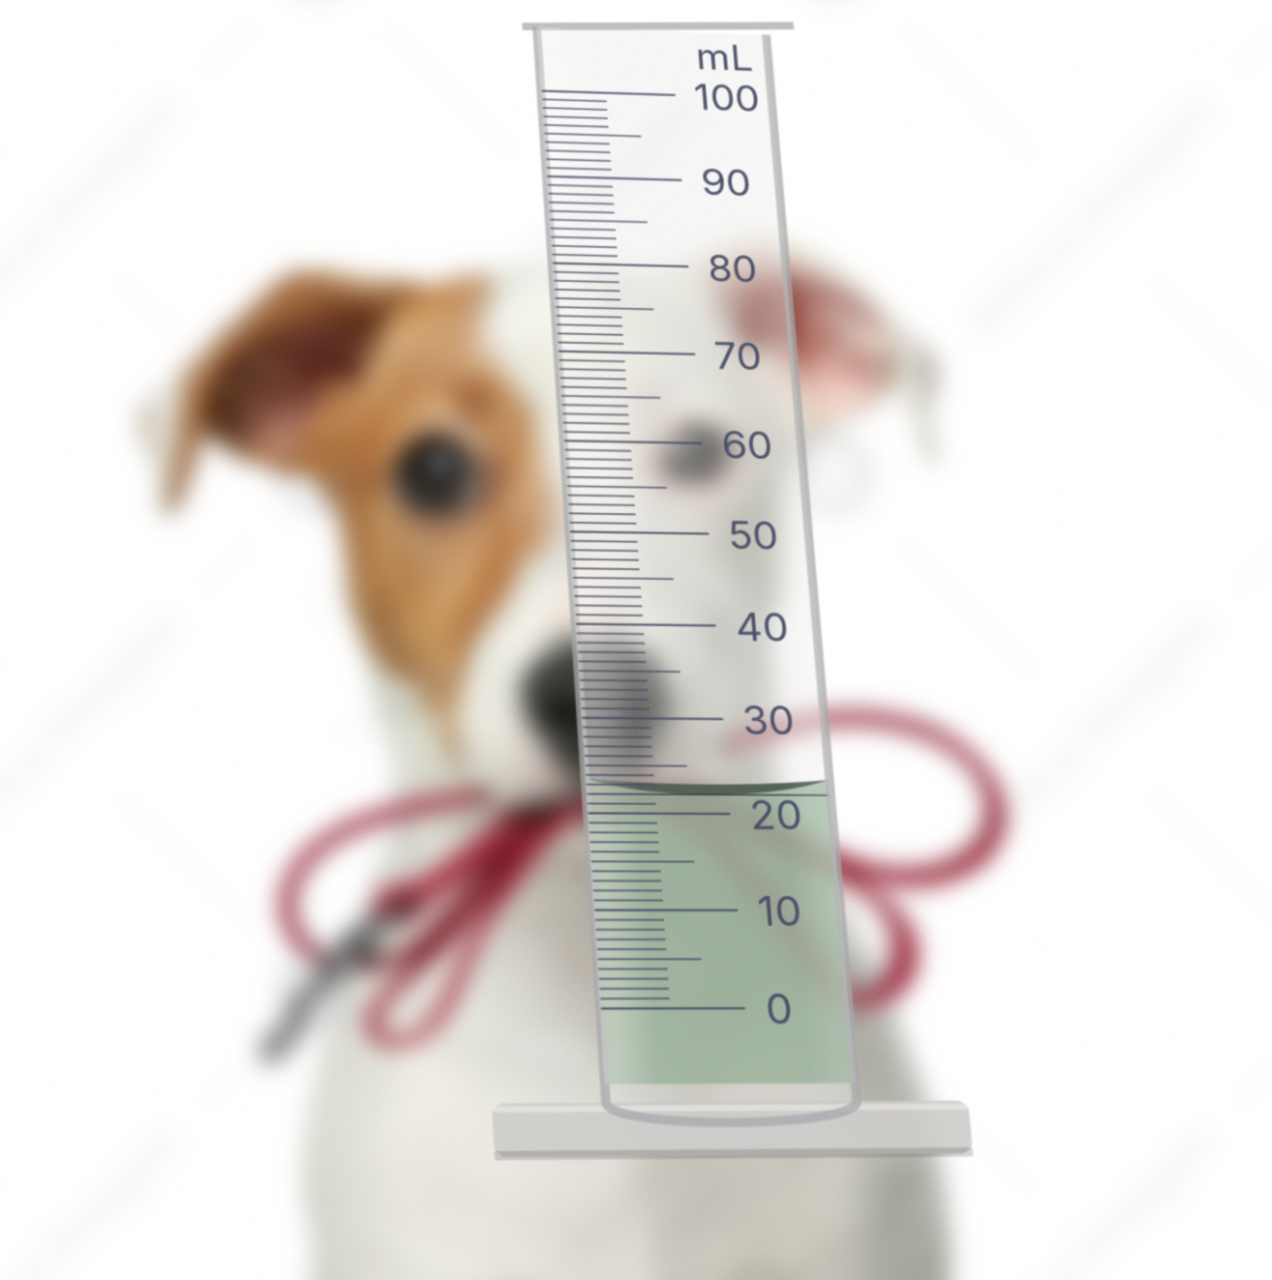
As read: 22mL
